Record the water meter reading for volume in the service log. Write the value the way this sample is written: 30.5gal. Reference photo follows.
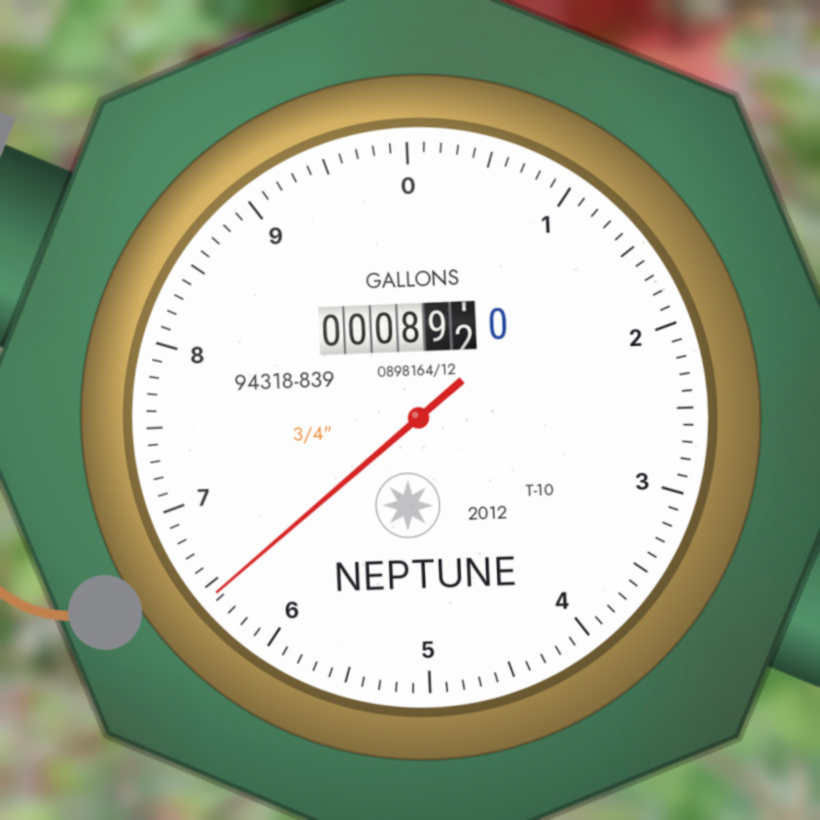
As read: 8916.4gal
